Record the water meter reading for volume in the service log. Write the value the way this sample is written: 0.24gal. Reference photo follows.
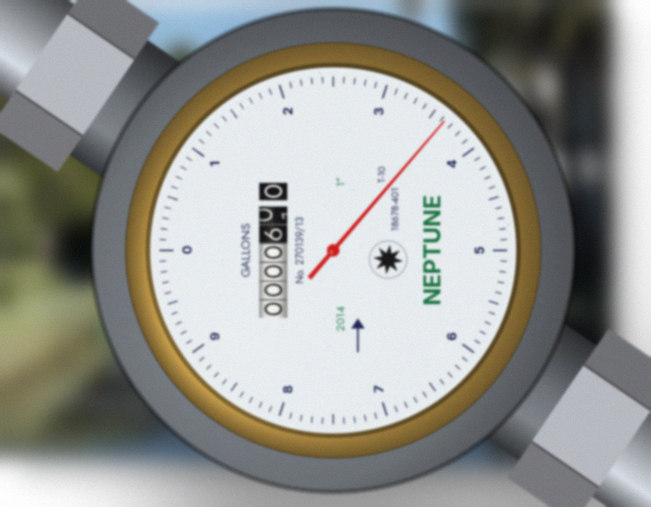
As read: 603.6gal
